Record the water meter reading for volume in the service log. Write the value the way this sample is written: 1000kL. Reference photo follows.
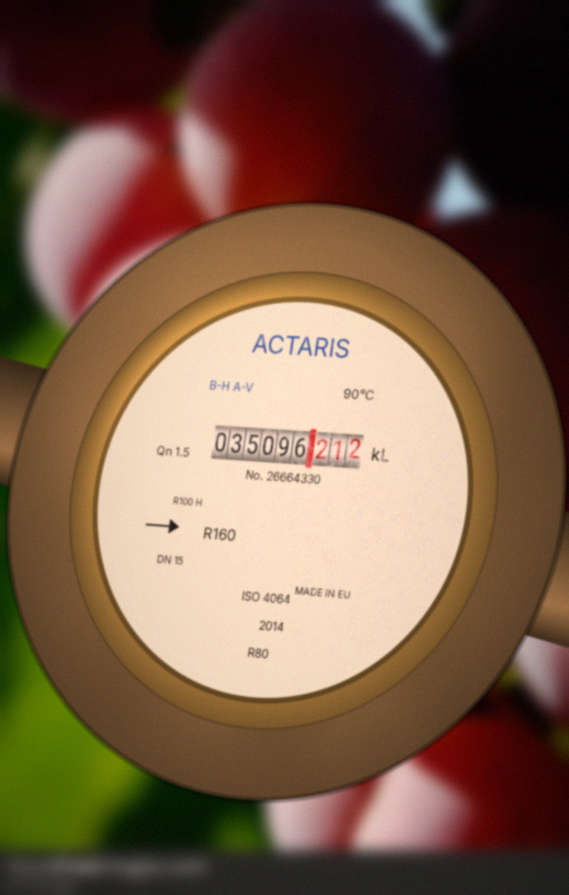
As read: 35096.212kL
